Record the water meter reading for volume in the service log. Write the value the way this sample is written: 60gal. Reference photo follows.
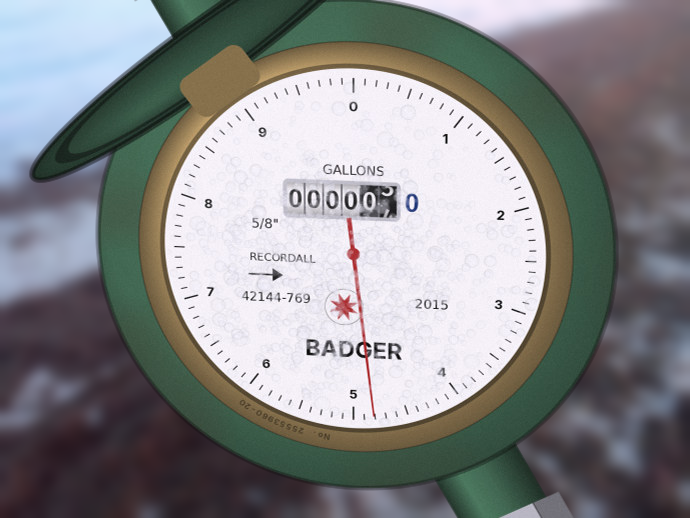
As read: 34.8gal
